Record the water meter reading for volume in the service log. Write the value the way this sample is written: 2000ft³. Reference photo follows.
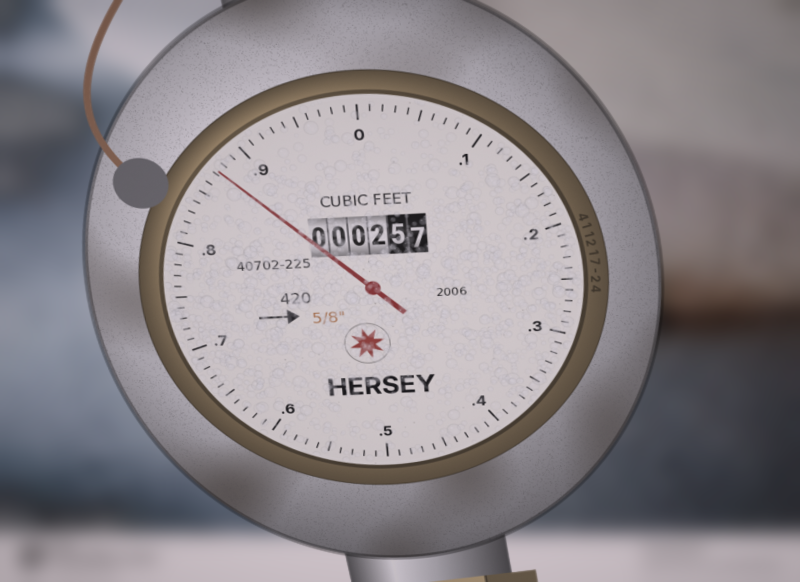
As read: 256.87ft³
